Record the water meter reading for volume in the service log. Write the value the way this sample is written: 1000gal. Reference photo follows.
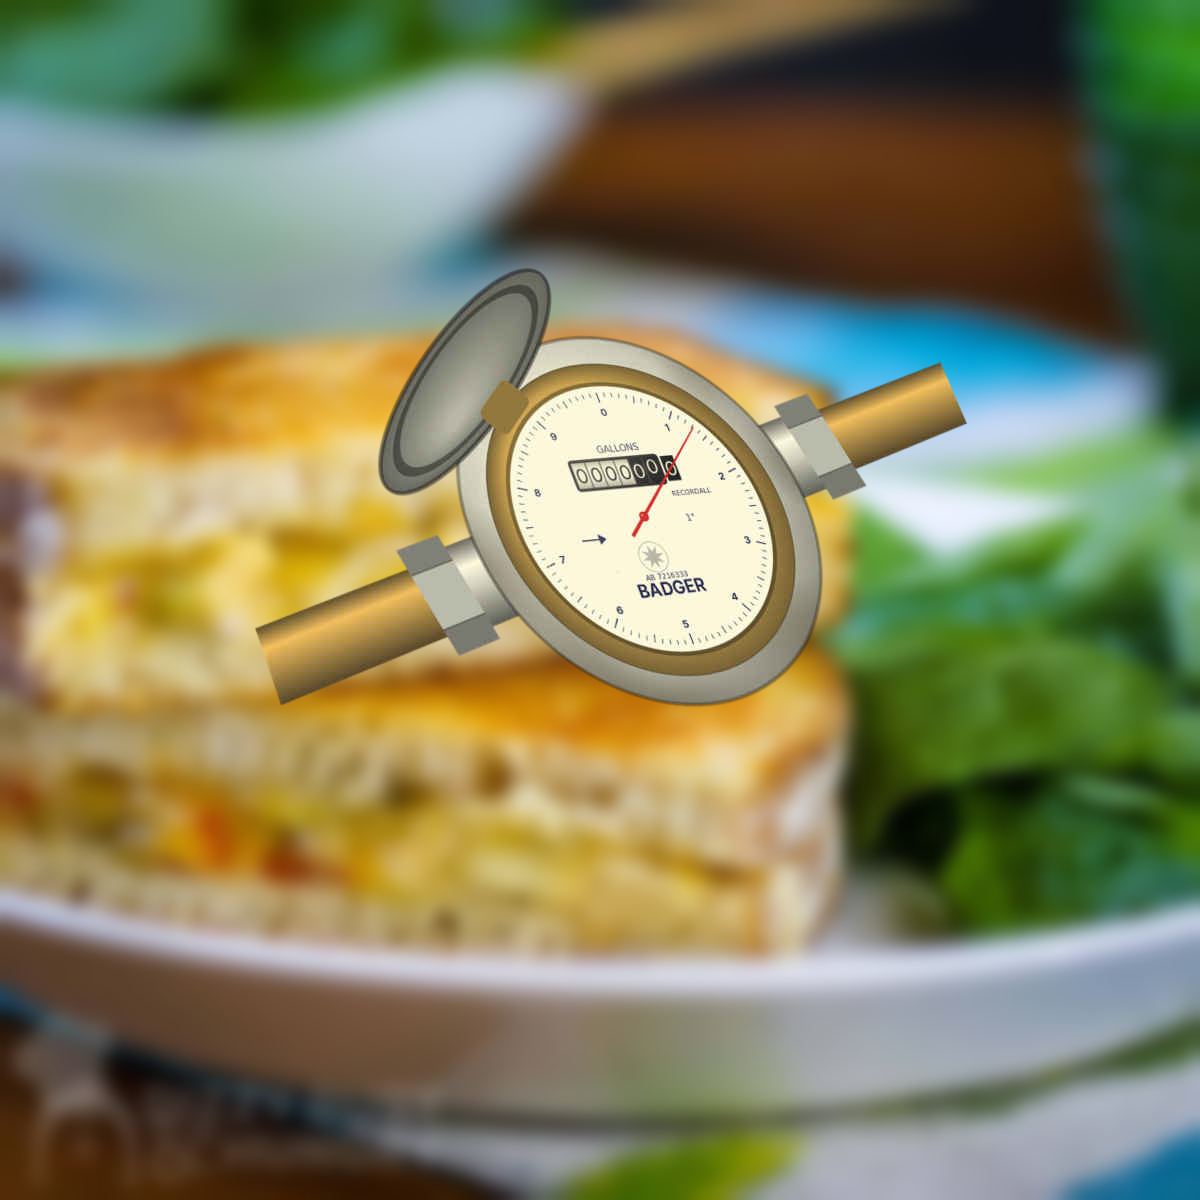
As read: 1.3gal
